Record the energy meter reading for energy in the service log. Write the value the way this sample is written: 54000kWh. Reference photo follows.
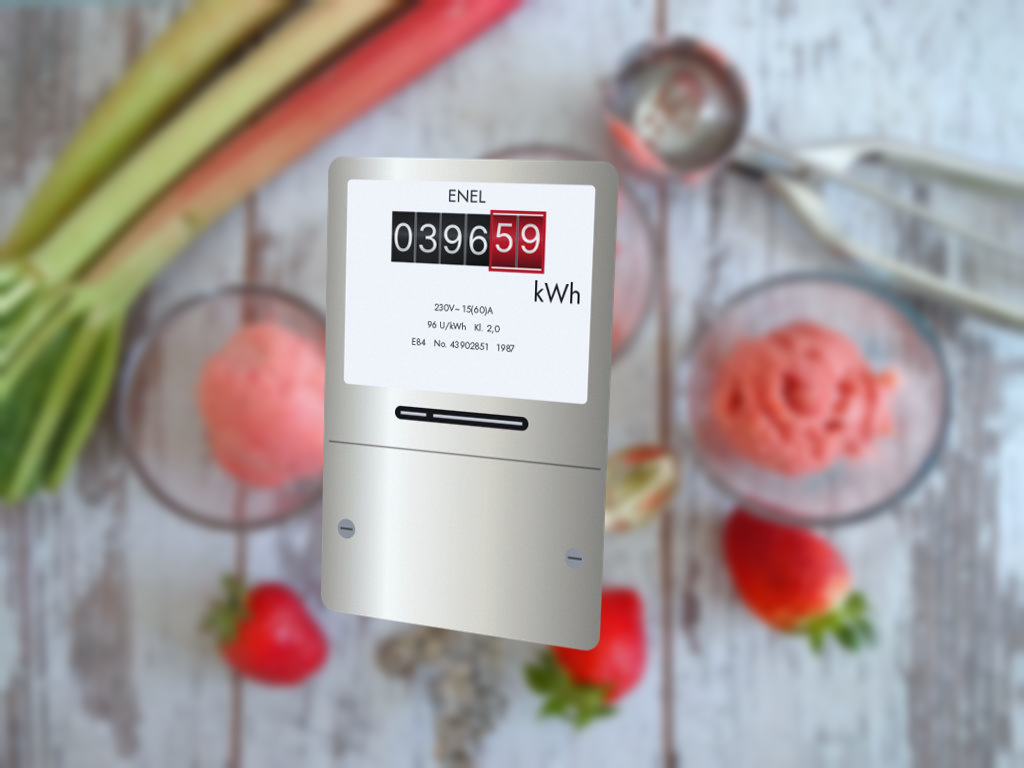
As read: 396.59kWh
